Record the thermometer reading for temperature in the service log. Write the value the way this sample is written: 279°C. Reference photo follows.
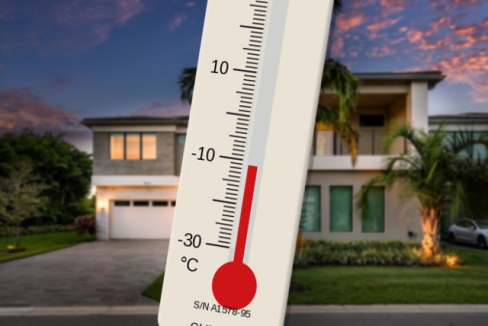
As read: -11°C
